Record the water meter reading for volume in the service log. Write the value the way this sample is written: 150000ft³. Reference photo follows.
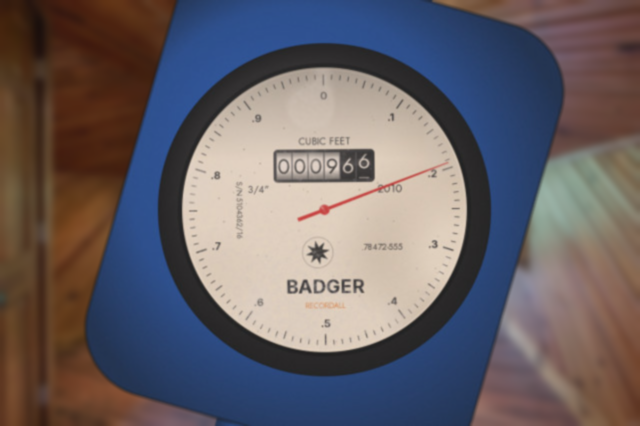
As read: 966.19ft³
